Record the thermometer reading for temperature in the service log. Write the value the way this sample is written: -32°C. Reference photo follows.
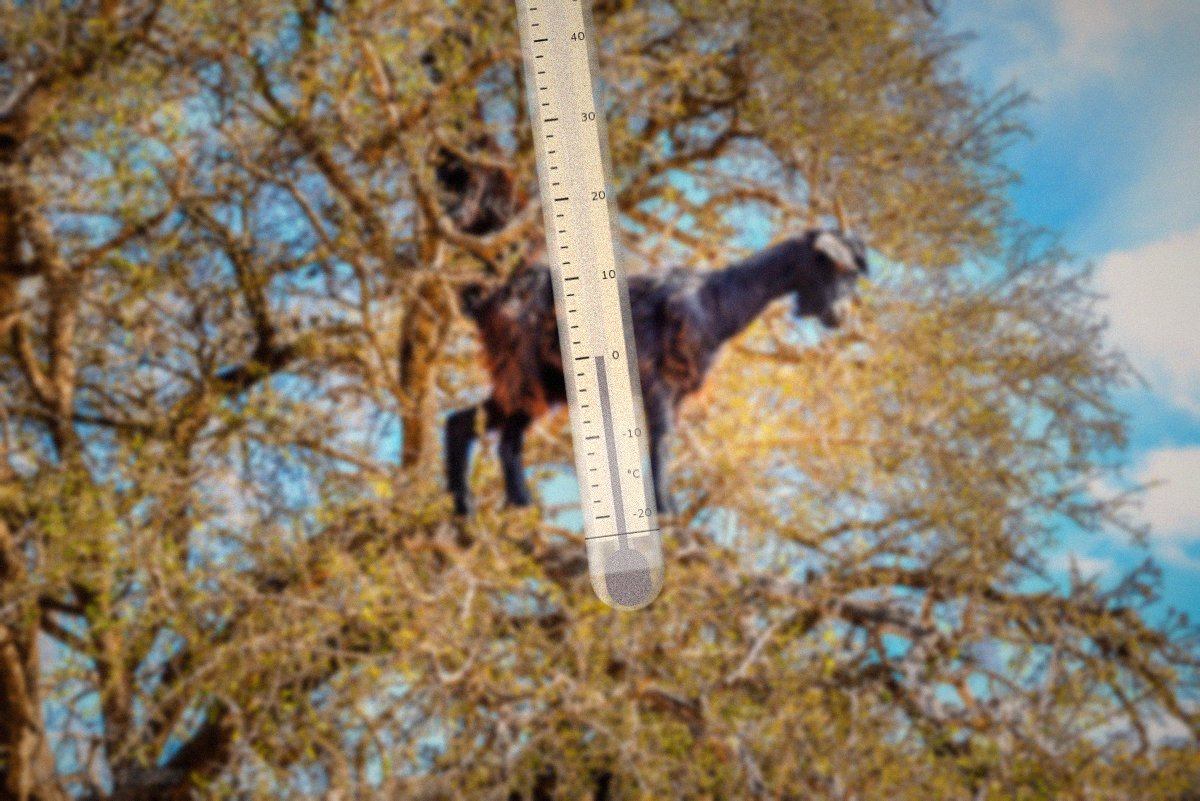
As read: 0°C
